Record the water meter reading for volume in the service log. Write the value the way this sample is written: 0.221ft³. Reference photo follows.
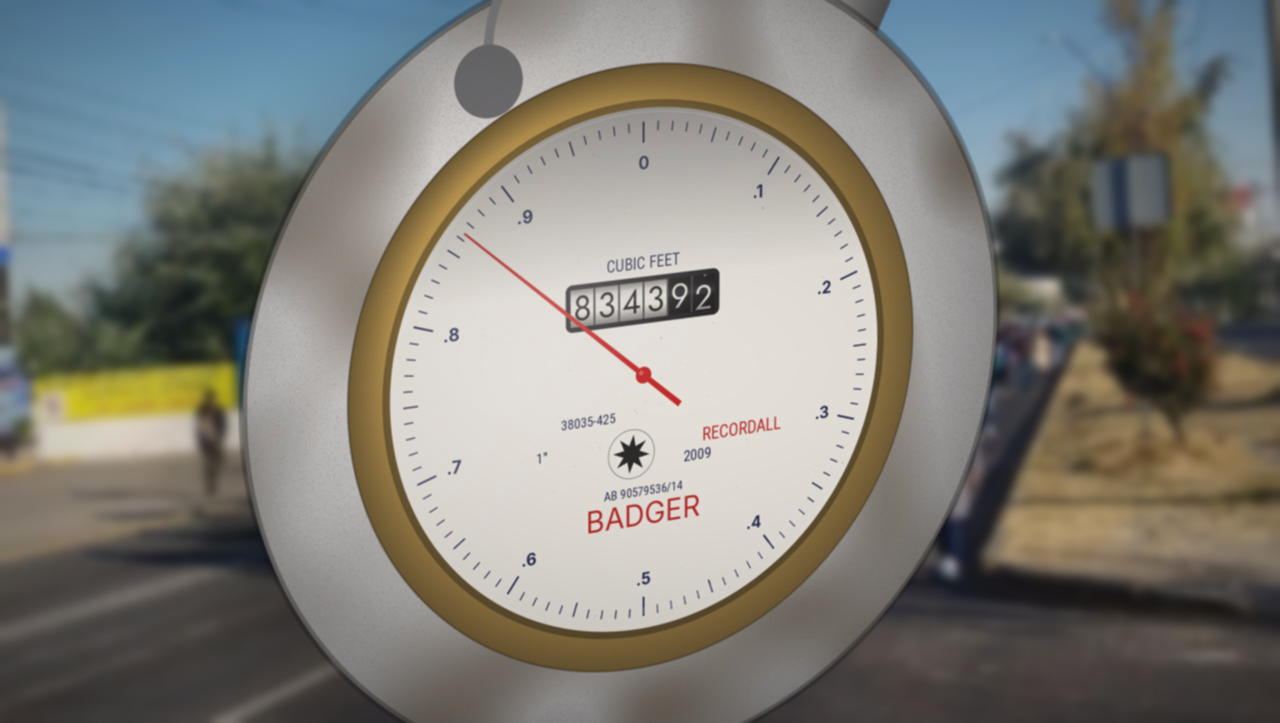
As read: 834391.86ft³
